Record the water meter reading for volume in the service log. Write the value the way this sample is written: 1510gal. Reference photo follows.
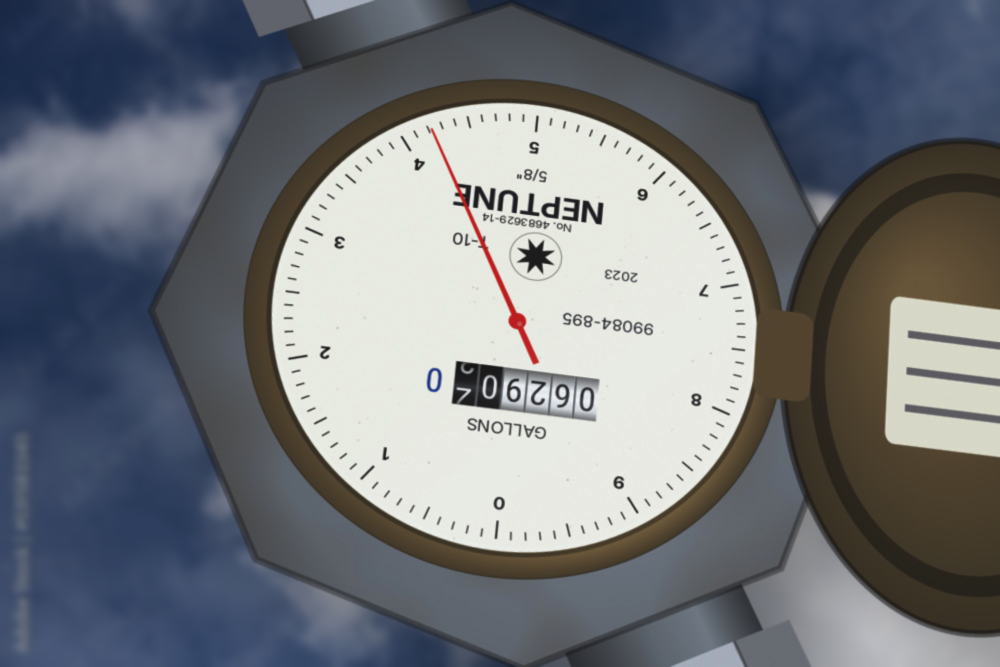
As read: 629024.2gal
